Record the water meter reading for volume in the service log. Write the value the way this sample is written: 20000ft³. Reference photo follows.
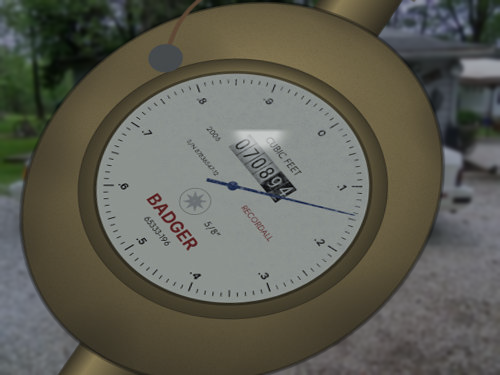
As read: 70894.14ft³
